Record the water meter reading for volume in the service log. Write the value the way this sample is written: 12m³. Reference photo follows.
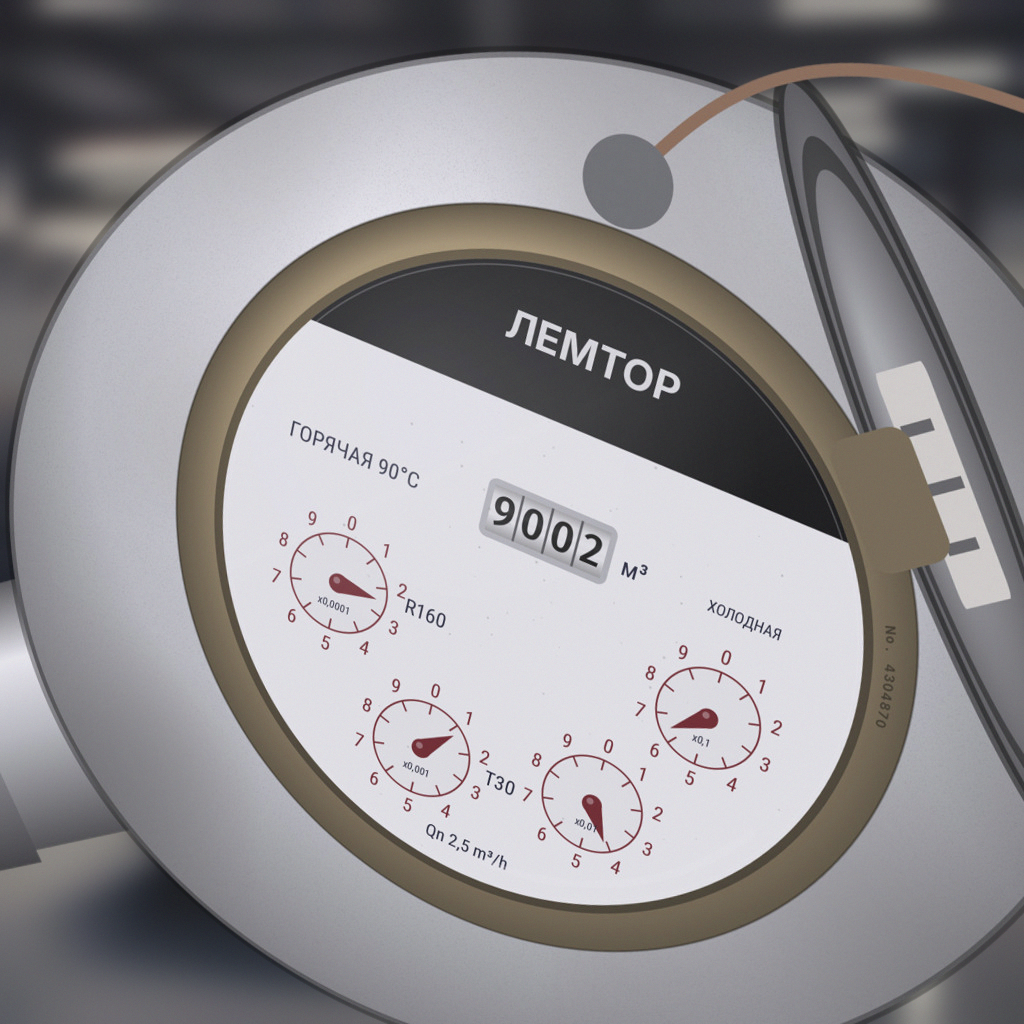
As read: 9002.6412m³
